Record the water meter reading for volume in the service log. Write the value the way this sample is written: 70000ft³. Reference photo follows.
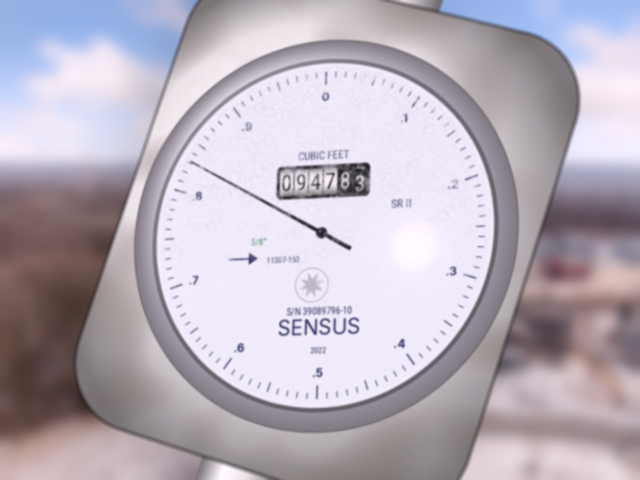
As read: 94782.83ft³
